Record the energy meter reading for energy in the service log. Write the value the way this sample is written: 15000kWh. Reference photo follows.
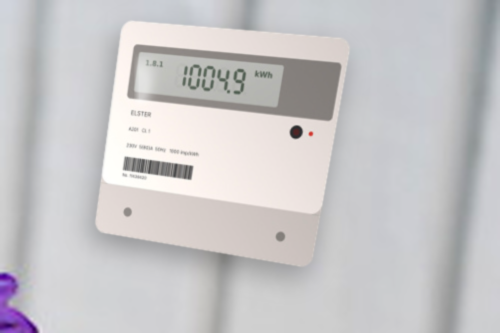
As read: 1004.9kWh
